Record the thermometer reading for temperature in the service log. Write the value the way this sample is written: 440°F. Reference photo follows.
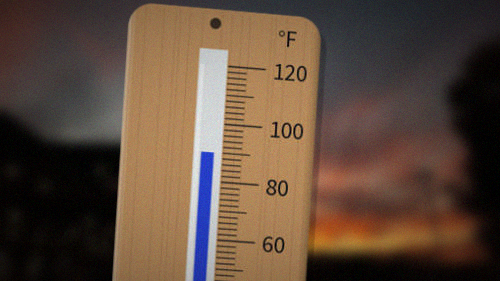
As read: 90°F
